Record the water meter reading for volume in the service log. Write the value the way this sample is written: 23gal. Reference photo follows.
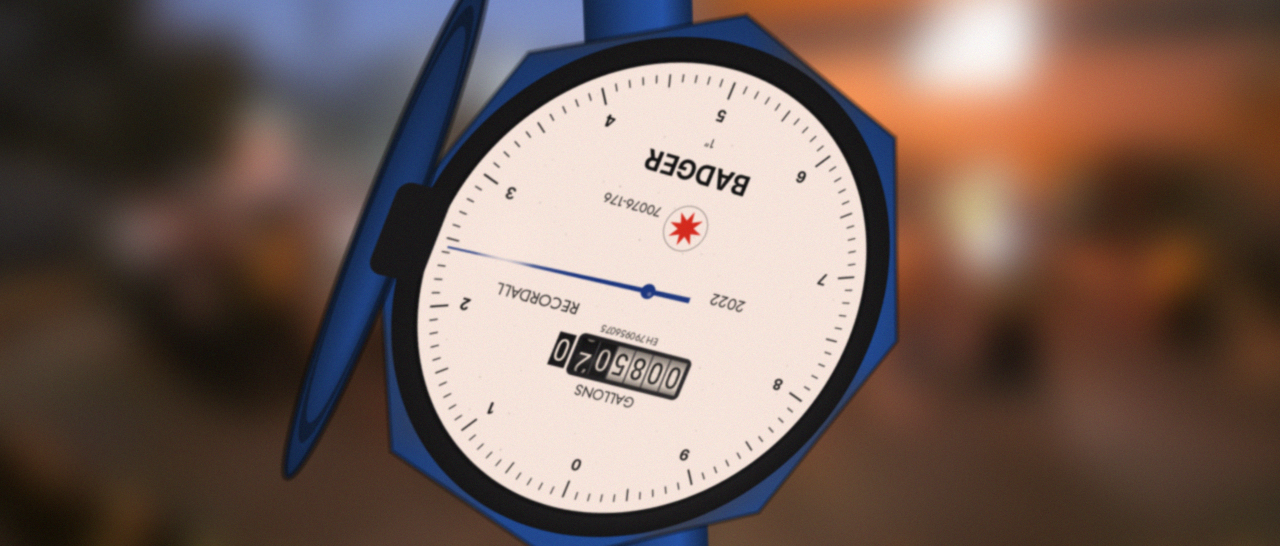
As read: 85022.4gal
